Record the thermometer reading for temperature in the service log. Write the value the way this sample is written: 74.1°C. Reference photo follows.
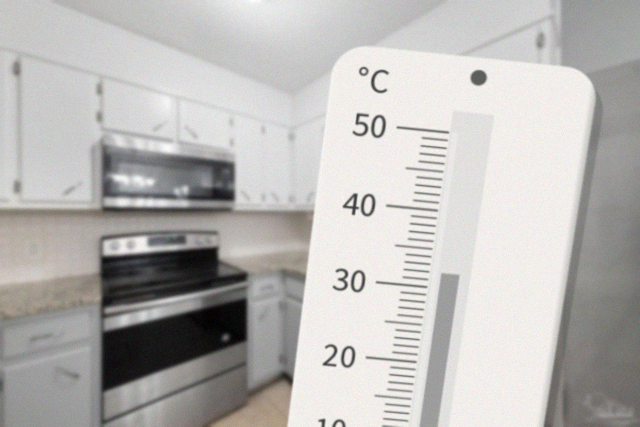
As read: 32°C
